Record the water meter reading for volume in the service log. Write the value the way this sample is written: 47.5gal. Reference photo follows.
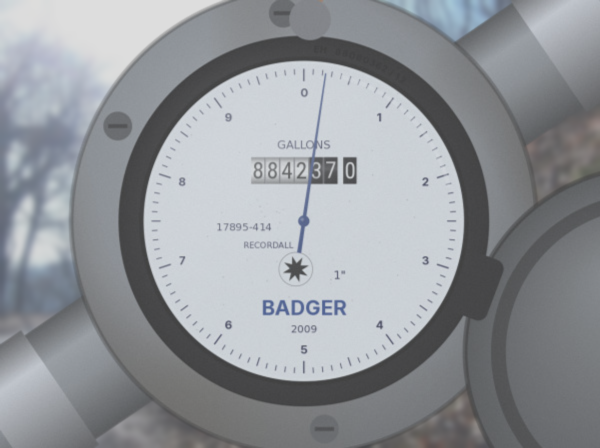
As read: 8842370.2gal
